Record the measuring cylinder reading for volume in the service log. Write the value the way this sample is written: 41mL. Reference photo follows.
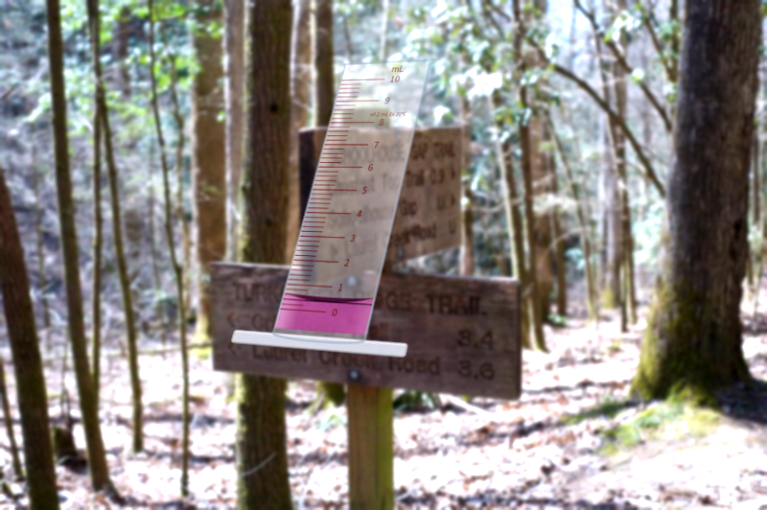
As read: 0.4mL
